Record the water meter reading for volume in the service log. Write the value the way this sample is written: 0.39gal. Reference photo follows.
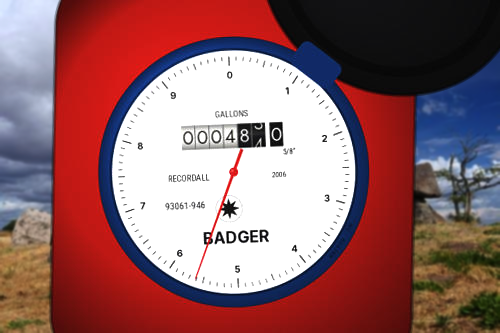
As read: 4835.6gal
